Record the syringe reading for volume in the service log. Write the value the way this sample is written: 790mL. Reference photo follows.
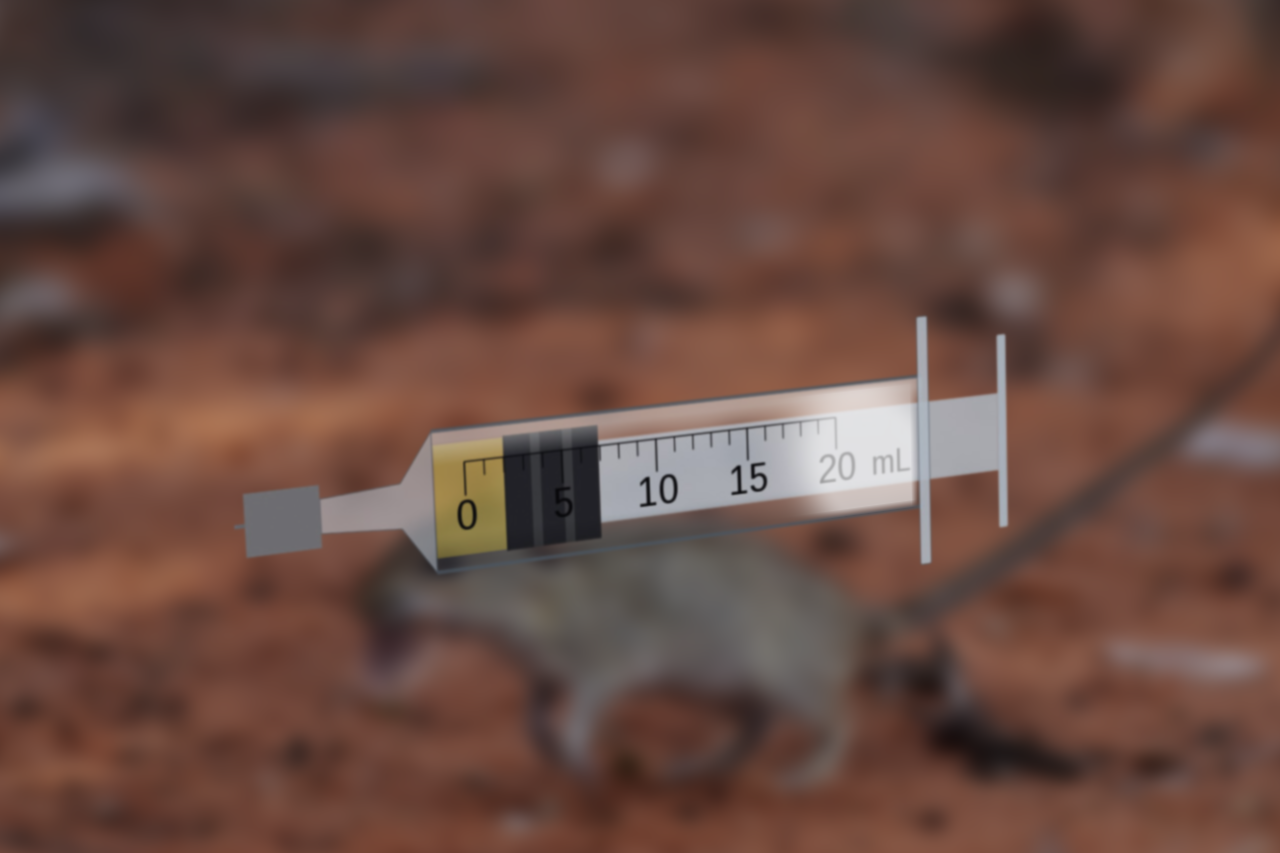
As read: 2mL
